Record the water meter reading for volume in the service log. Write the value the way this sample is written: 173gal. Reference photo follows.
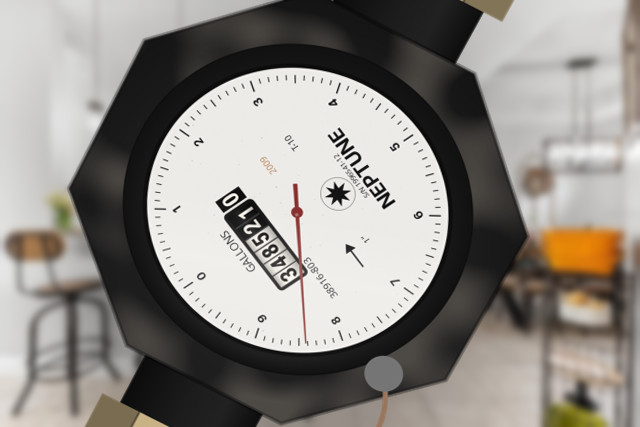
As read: 3485208.4gal
